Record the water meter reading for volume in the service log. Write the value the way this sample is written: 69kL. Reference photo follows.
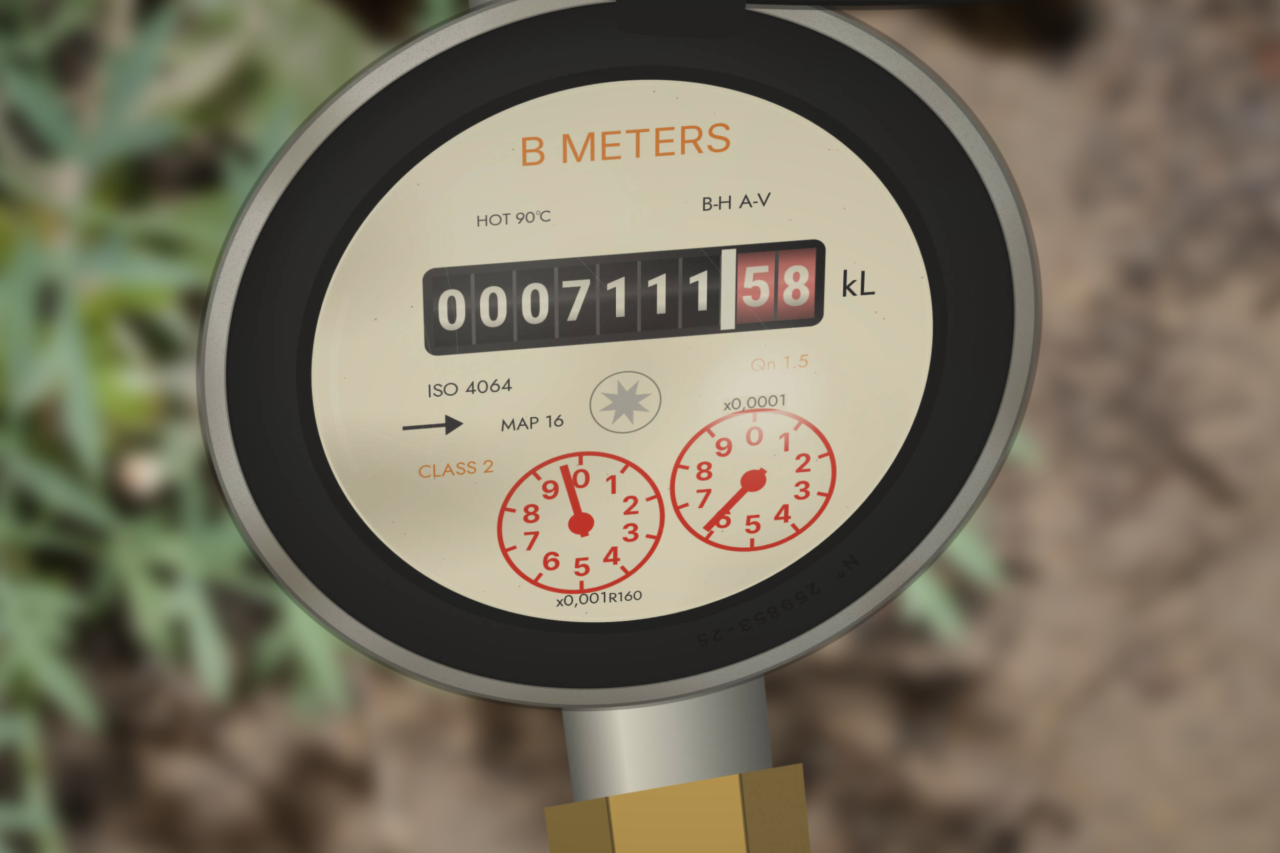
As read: 7111.5796kL
